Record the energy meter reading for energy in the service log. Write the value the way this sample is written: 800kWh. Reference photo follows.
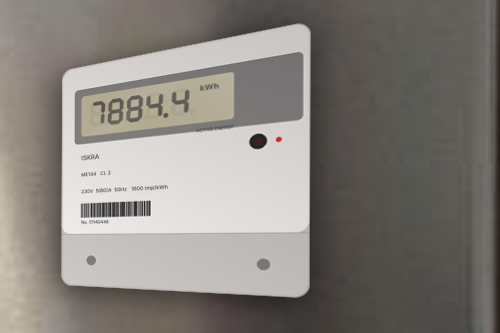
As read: 7884.4kWh
